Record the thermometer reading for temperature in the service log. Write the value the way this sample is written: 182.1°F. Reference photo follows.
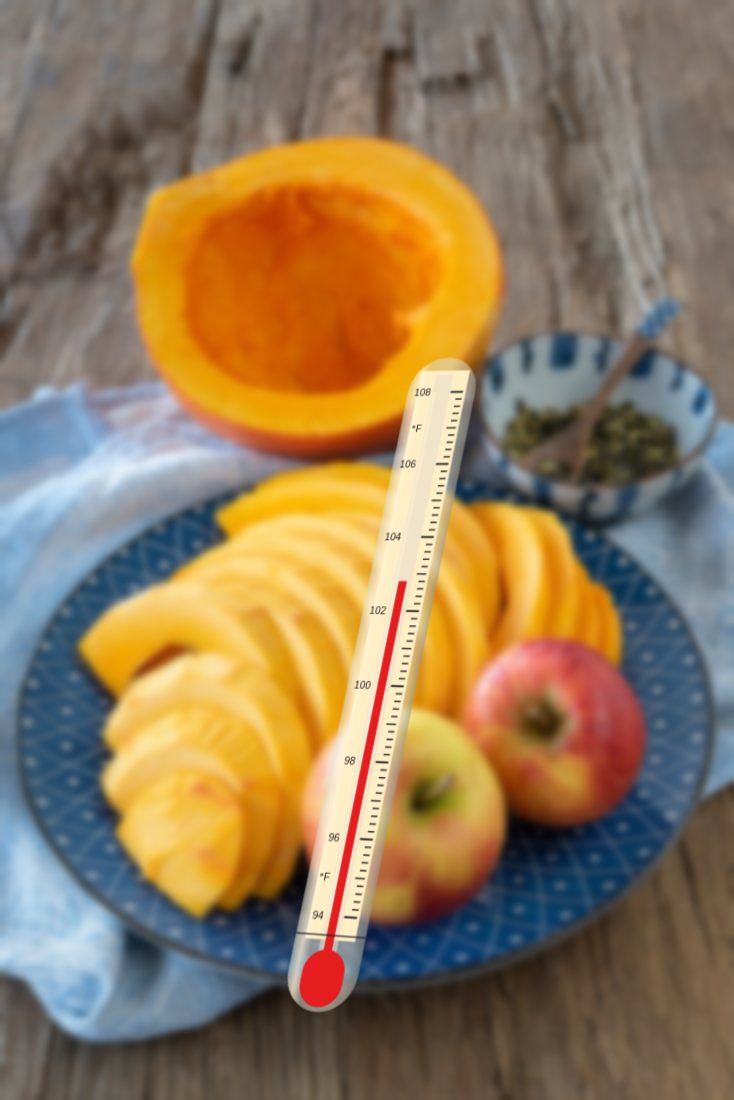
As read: 102.8°F
